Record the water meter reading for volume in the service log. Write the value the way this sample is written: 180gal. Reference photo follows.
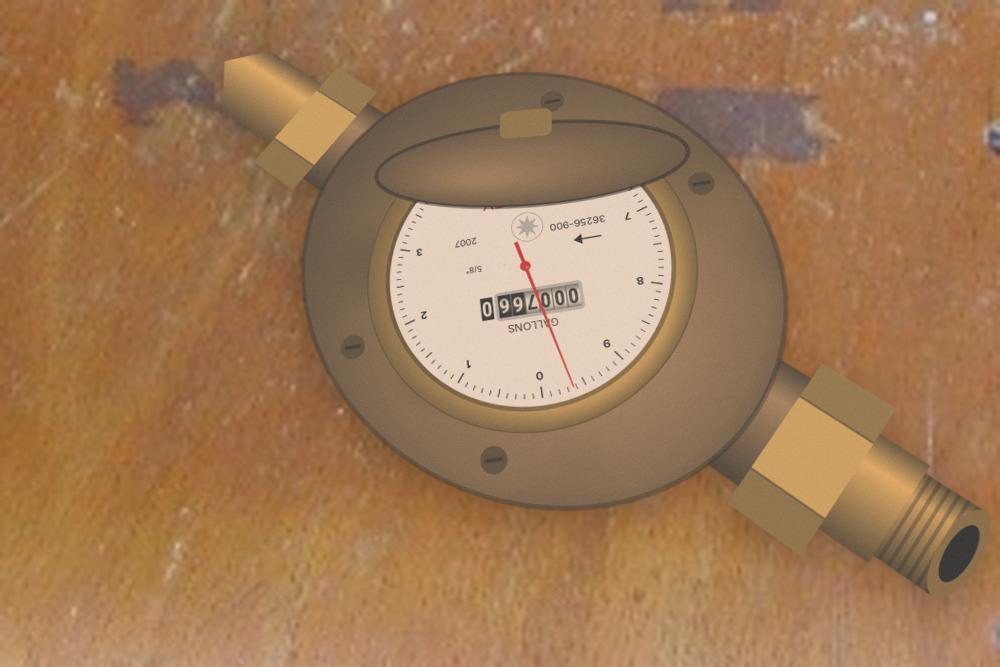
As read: 7659.6gal
